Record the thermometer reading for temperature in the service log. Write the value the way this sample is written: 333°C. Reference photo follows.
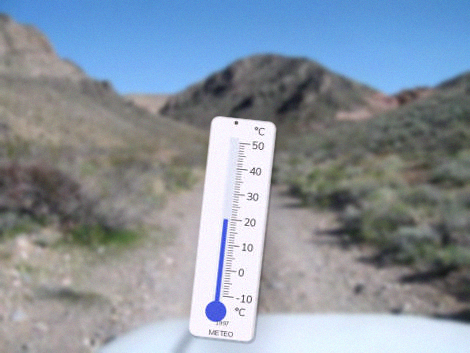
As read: 20°C
